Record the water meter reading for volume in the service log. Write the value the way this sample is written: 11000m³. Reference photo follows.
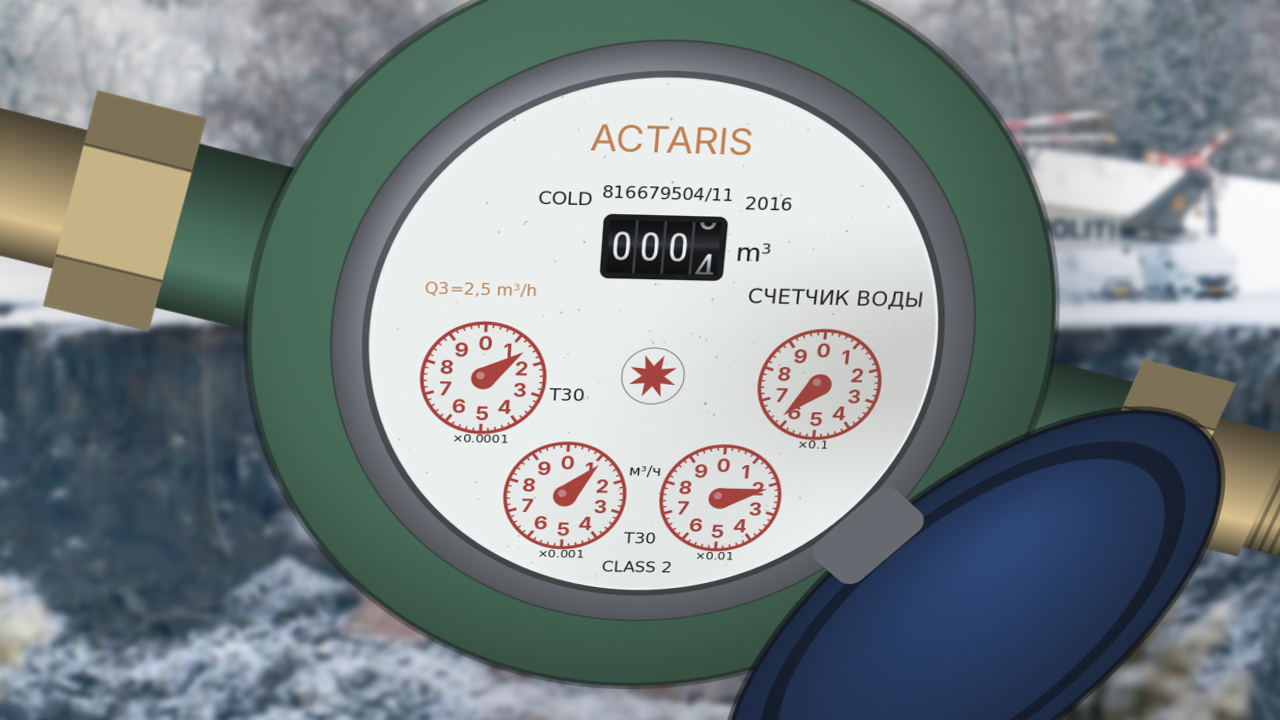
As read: 3.6211m³
